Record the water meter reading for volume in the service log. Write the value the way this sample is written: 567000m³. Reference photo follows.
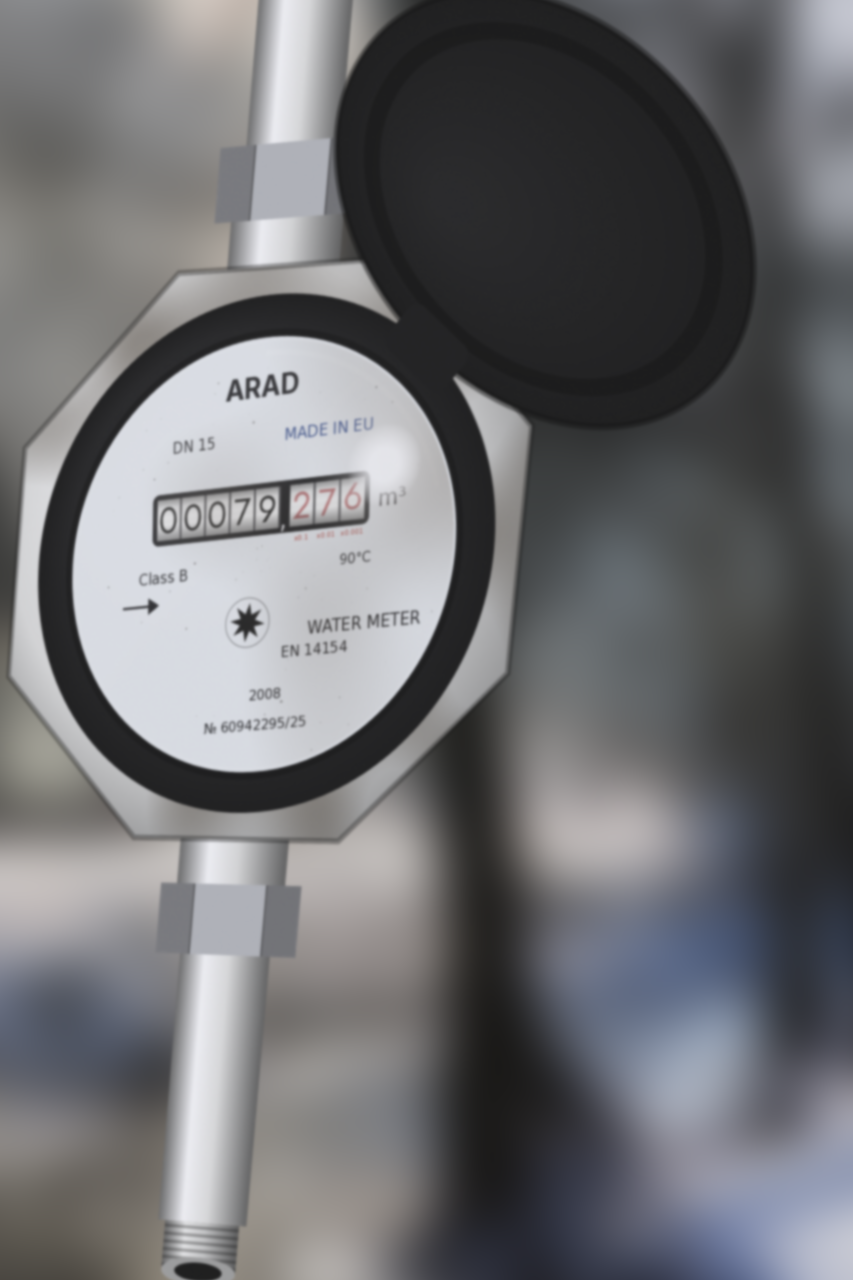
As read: 79.276m³
